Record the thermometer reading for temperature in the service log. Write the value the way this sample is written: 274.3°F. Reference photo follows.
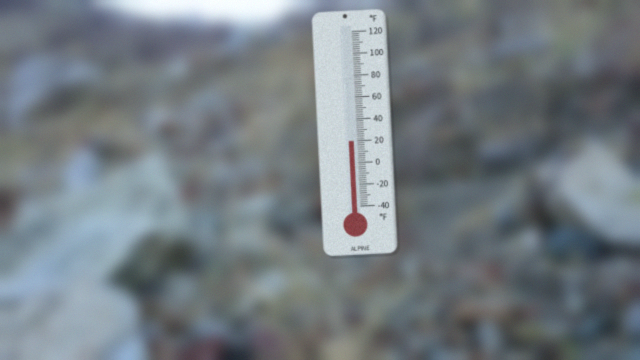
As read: 20°F
